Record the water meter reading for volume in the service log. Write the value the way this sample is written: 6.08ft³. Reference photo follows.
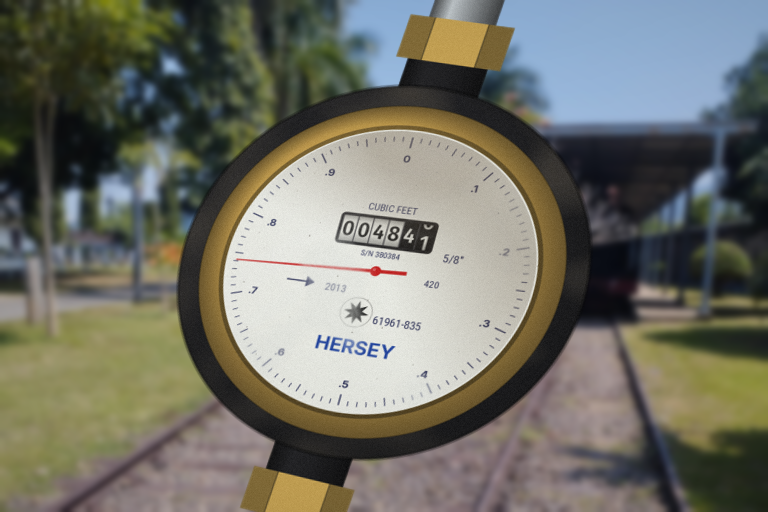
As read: 4840.74ft³
